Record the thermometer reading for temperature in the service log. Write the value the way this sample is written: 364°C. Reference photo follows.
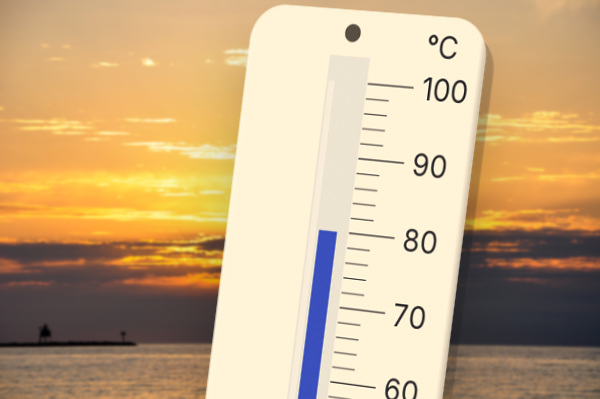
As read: 80°C
